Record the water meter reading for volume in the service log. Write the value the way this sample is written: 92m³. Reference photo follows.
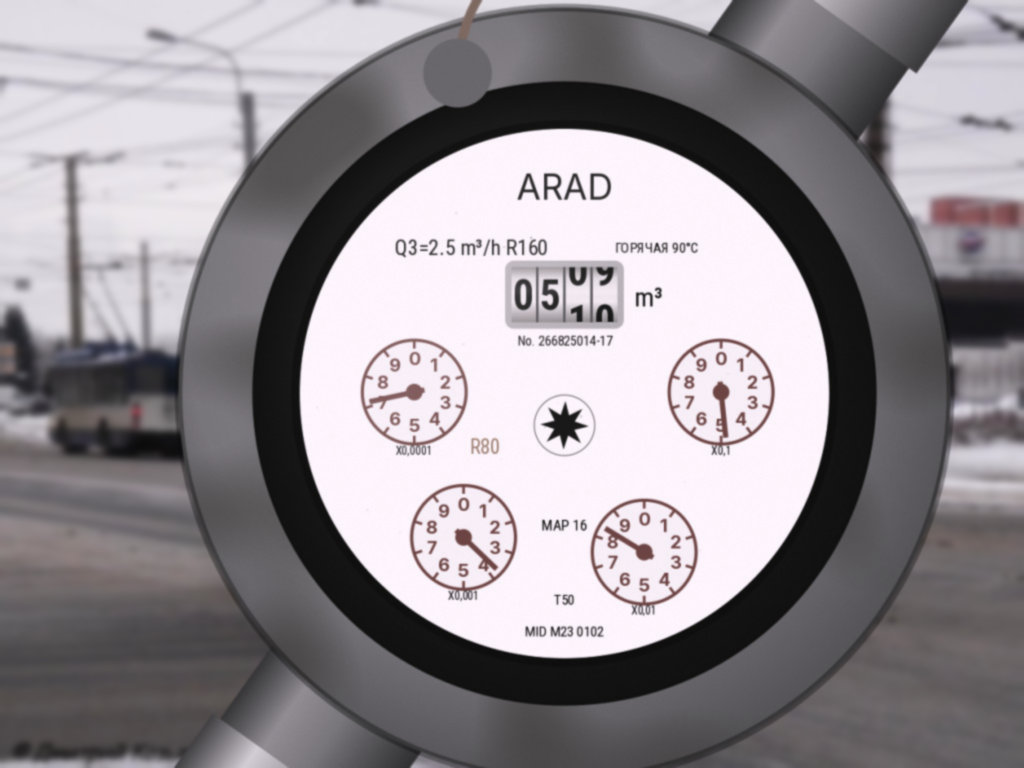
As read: 509.4837m³
